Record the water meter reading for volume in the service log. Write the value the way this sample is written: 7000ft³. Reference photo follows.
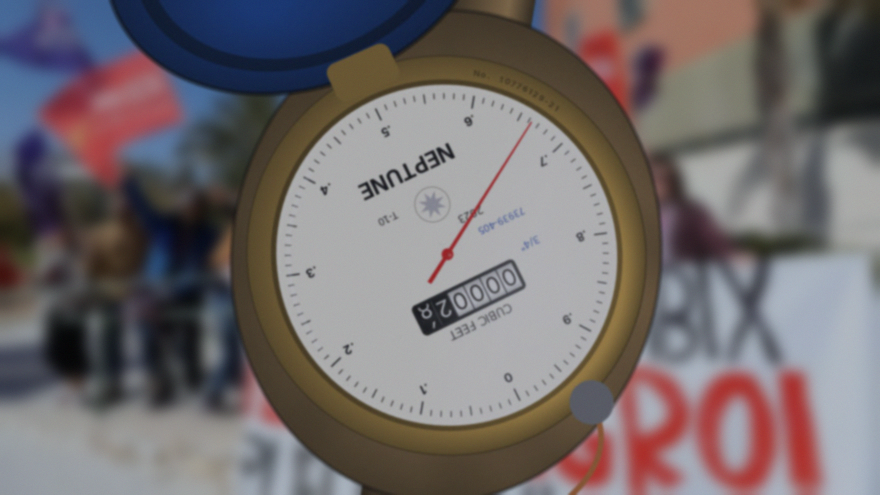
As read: 27.66ft³
